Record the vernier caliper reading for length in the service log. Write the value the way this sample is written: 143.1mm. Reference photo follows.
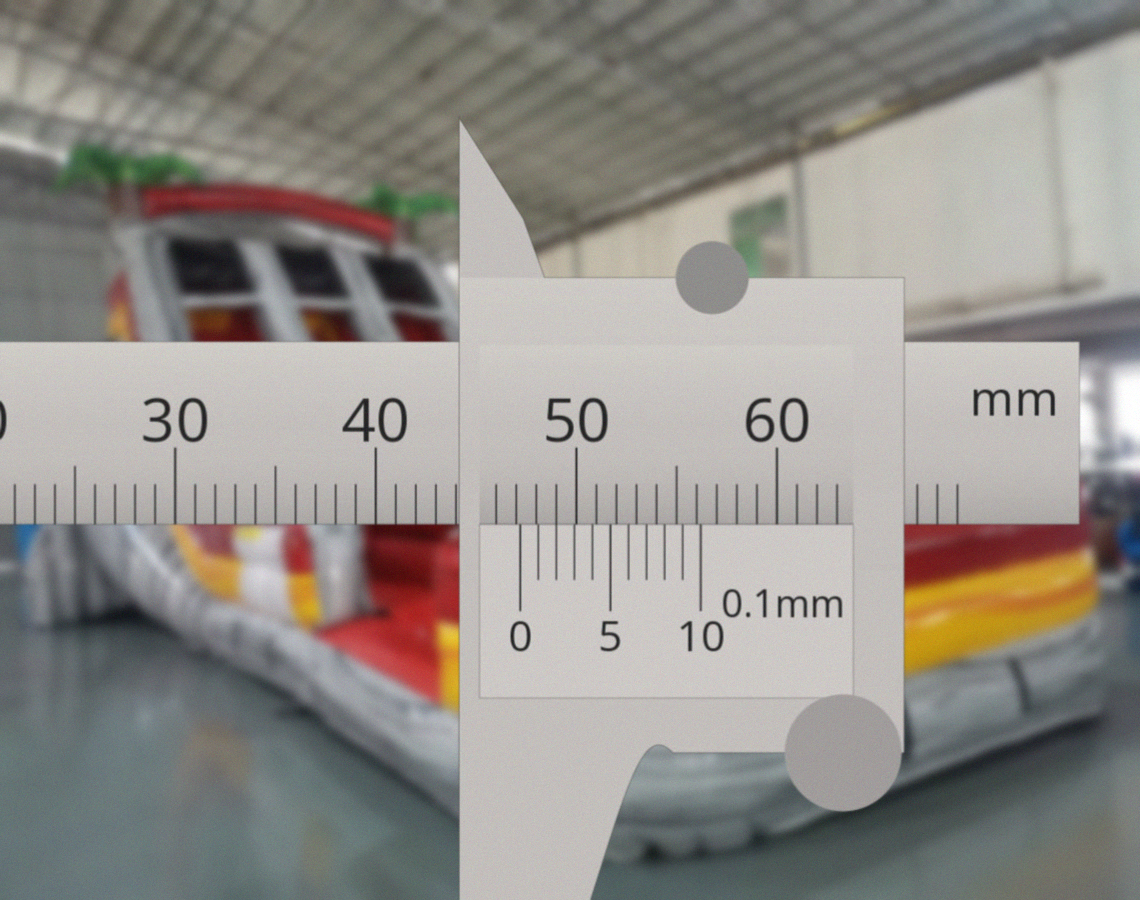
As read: 47.2mm
